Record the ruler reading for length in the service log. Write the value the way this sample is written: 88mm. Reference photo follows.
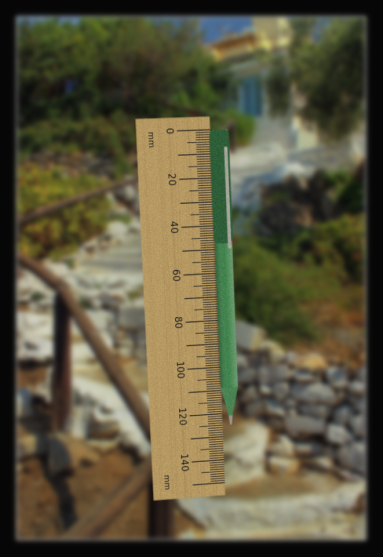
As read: 125mm
